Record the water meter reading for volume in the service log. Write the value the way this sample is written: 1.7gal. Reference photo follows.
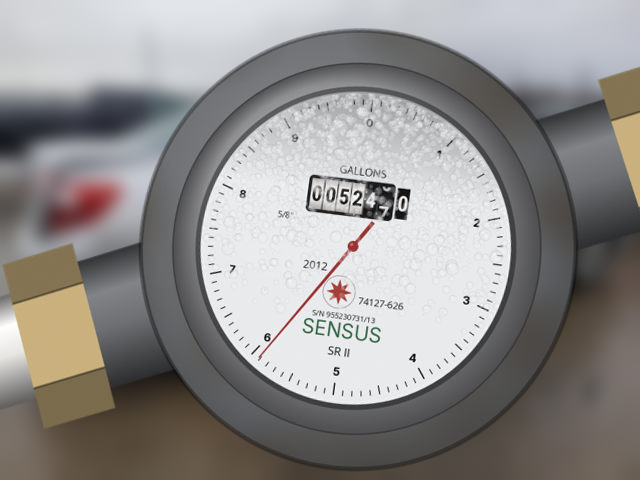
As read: 52465.9gal
